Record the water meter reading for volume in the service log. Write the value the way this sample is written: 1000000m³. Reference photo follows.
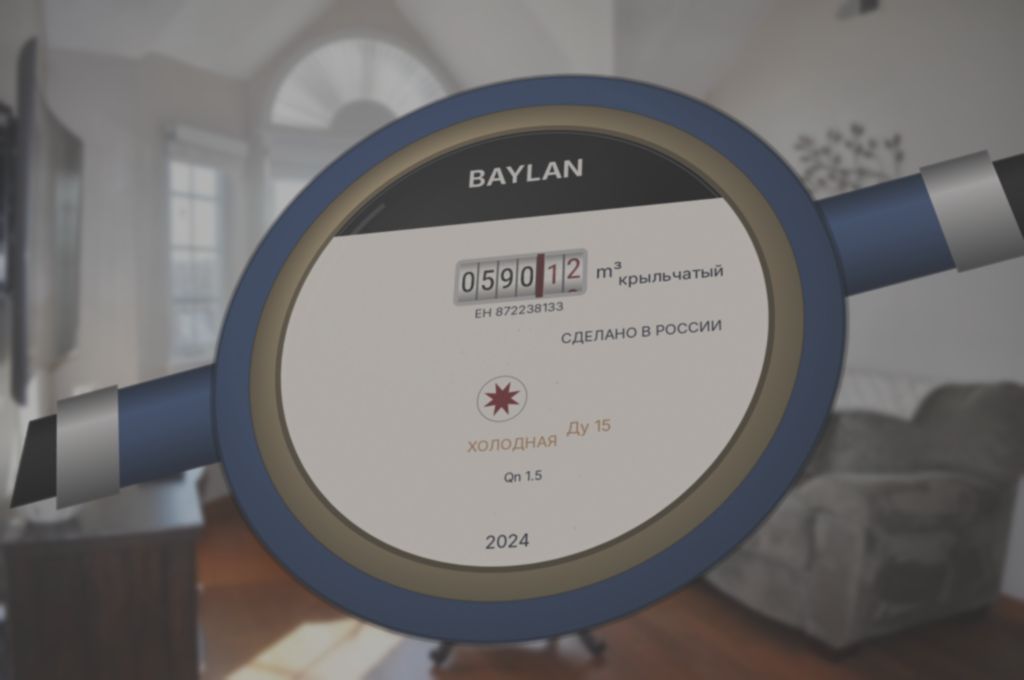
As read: 590.12m³
